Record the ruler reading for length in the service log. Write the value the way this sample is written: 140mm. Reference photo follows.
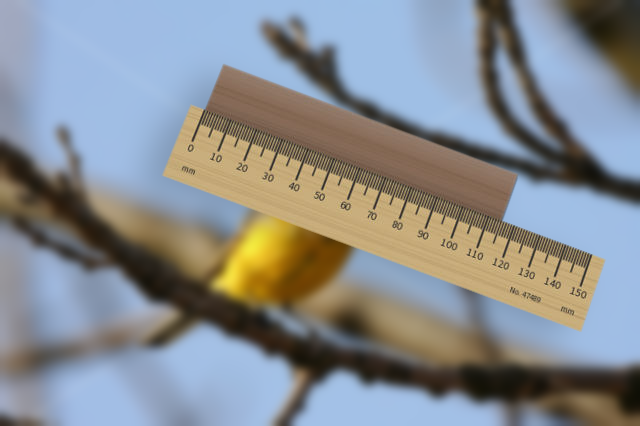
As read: 115mm
